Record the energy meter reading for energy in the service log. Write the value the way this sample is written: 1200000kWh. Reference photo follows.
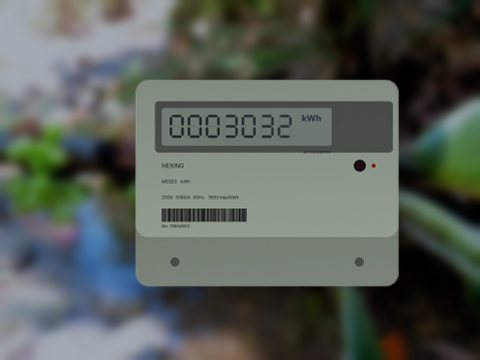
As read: 3032kWh
